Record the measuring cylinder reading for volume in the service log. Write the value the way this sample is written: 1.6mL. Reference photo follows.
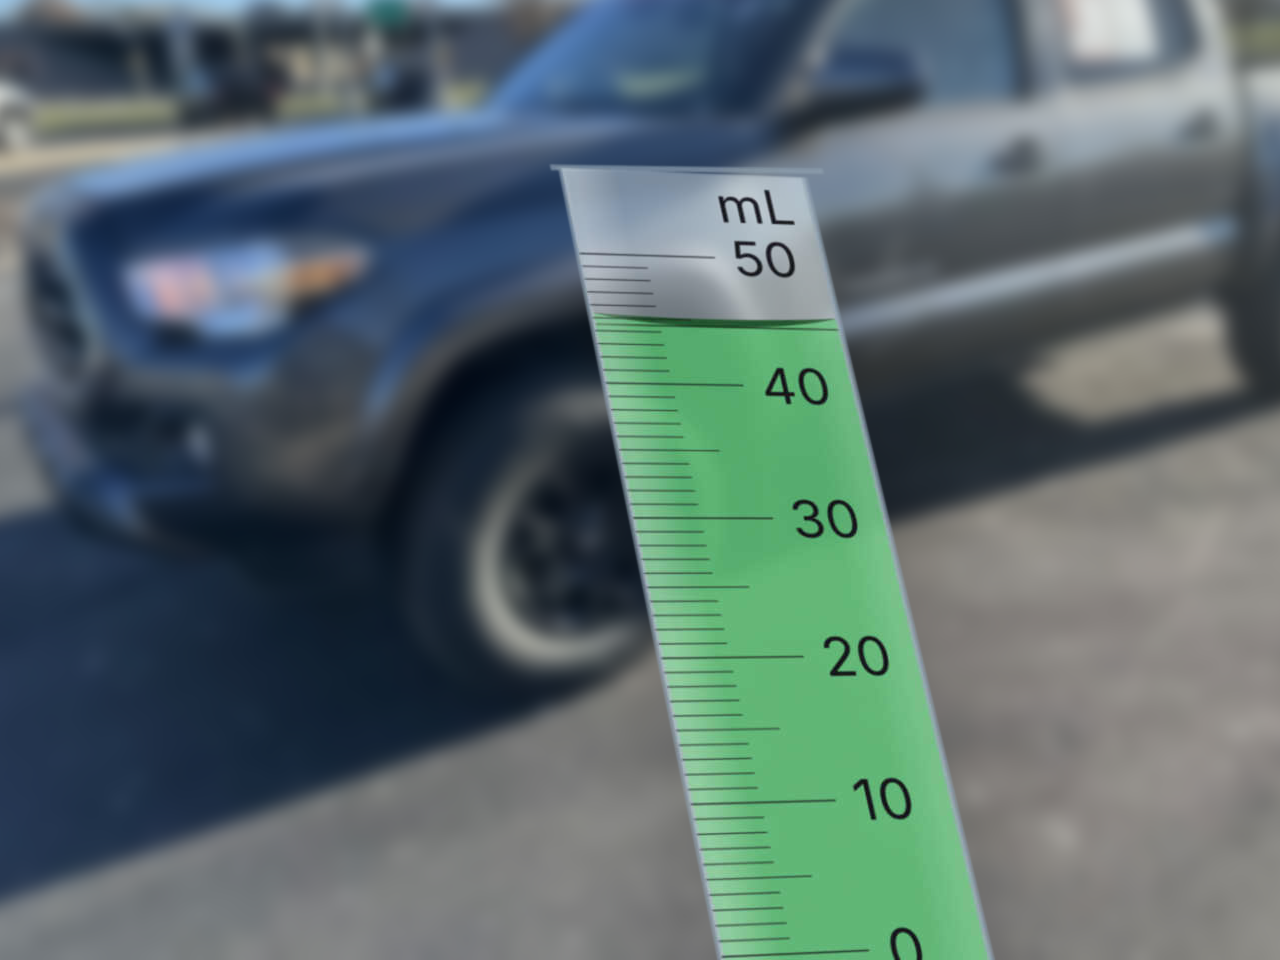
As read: 44.5mL
